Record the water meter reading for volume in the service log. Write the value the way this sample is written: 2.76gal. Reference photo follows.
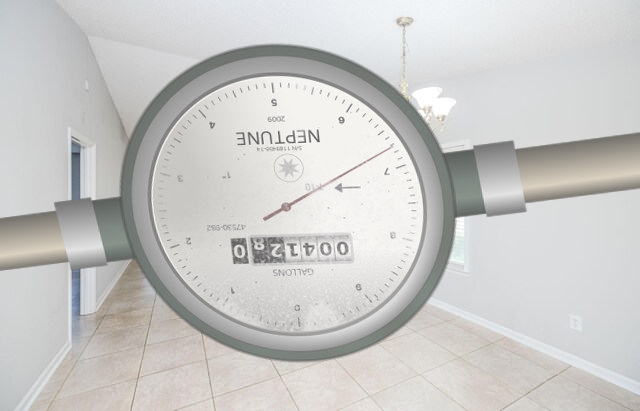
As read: 41276.7gal
